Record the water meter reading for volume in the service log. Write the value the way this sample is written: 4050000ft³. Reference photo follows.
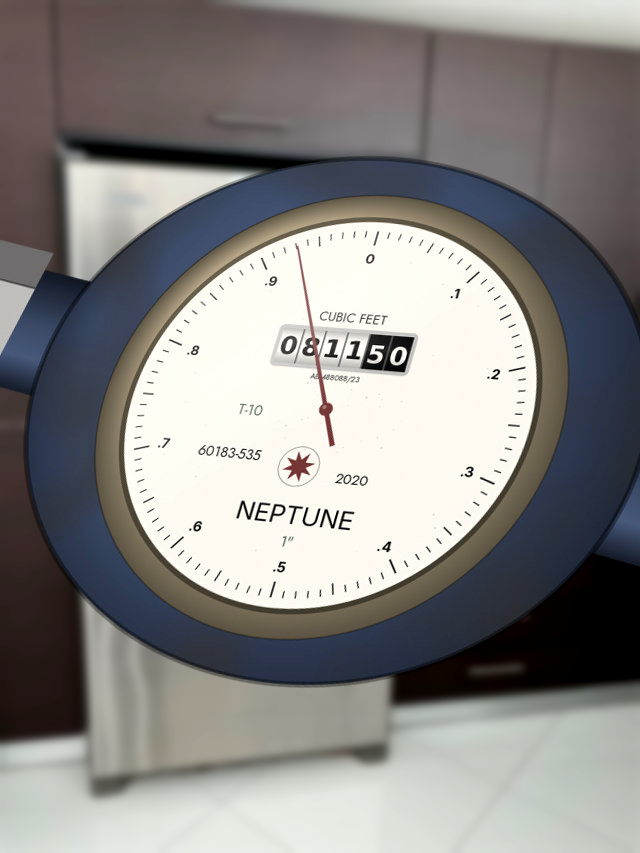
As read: 81149.93ft³
